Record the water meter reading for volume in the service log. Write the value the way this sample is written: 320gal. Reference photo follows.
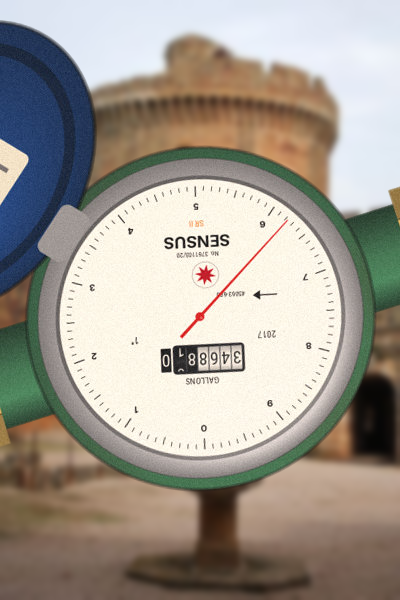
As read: 3468806.2gal
